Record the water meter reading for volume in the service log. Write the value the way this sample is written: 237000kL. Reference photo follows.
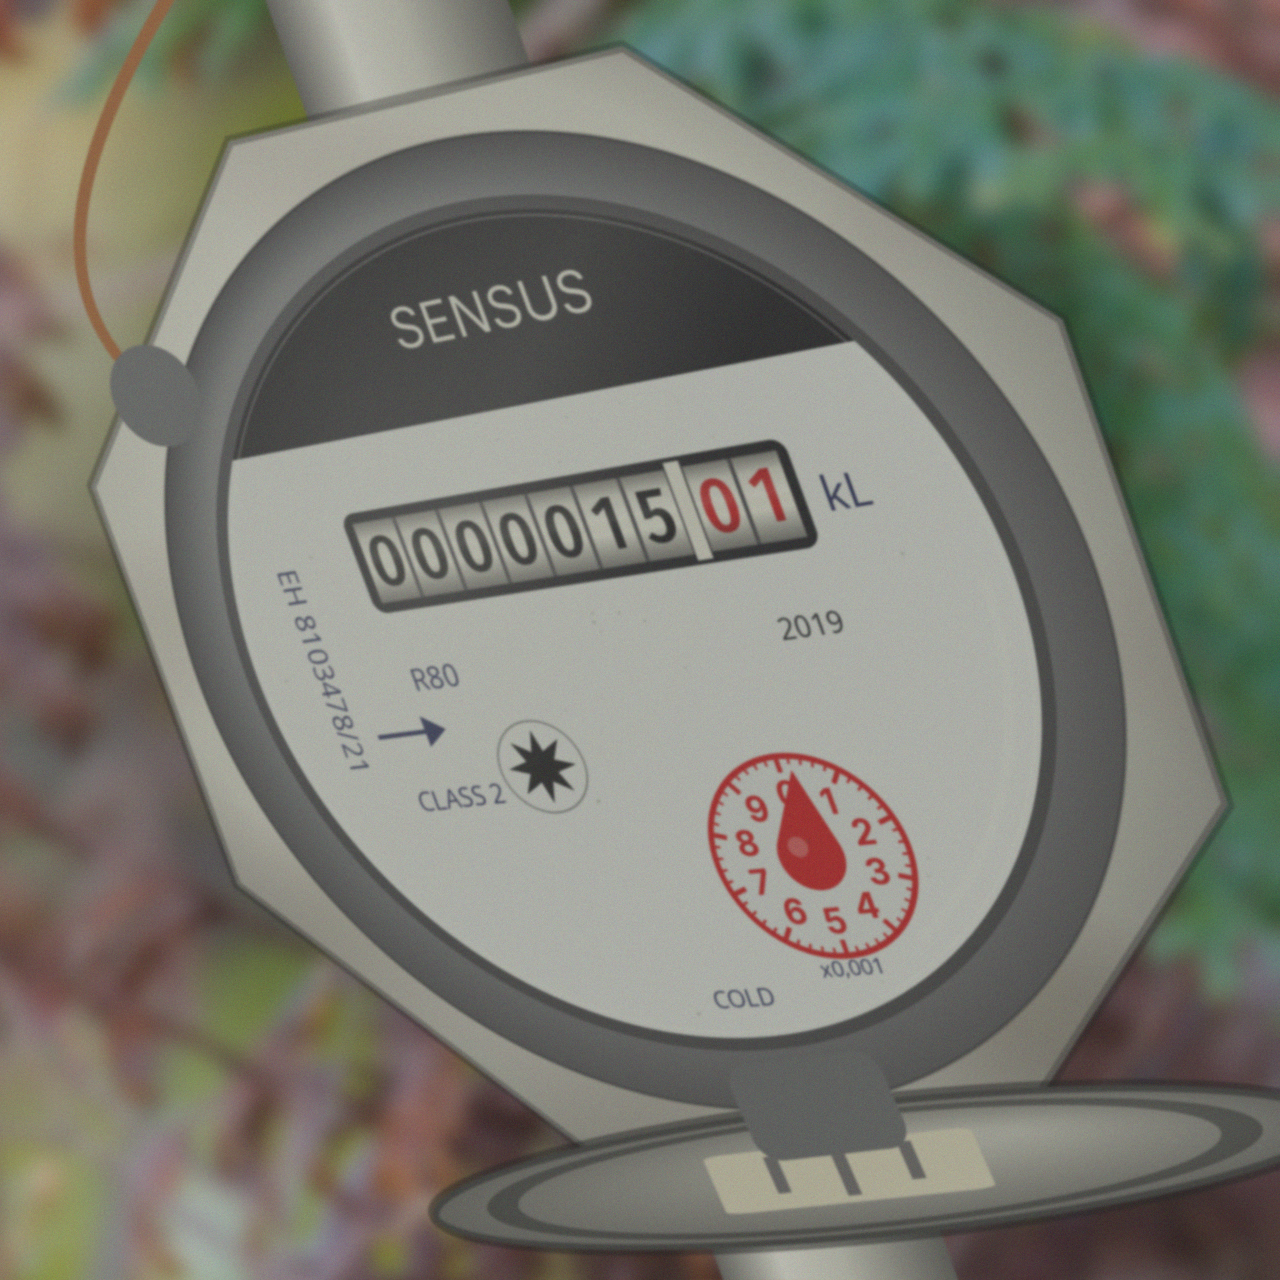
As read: 15.010kL
